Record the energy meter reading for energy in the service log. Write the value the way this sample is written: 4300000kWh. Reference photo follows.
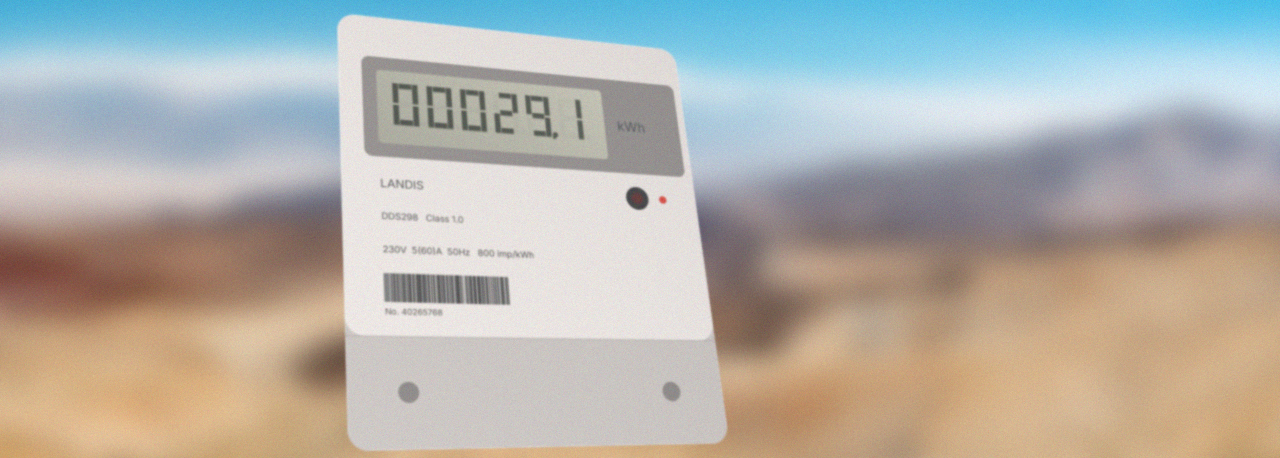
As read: 29.1kWh
